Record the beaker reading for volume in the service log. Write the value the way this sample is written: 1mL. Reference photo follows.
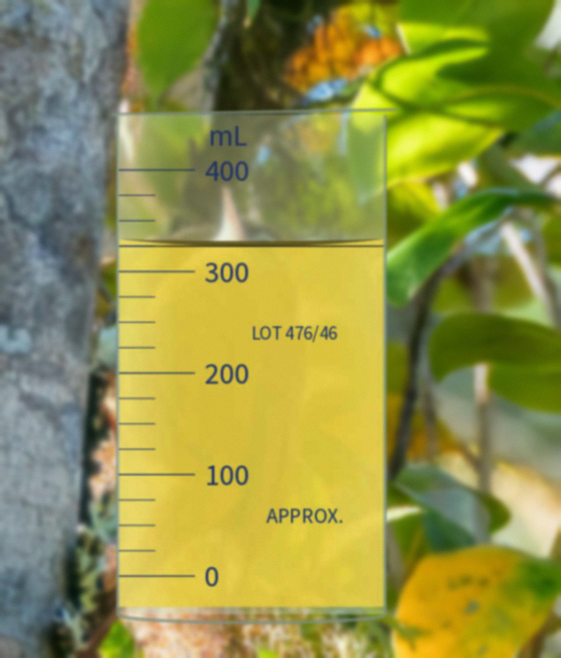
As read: 325mL
